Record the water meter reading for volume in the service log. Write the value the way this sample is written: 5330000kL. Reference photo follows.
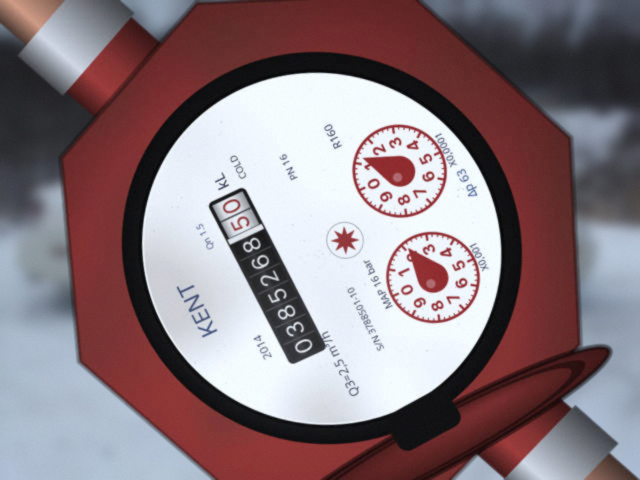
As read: 385268.5021kL
